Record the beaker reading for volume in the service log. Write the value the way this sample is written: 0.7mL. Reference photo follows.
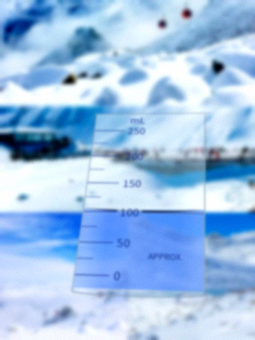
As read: 100mL
